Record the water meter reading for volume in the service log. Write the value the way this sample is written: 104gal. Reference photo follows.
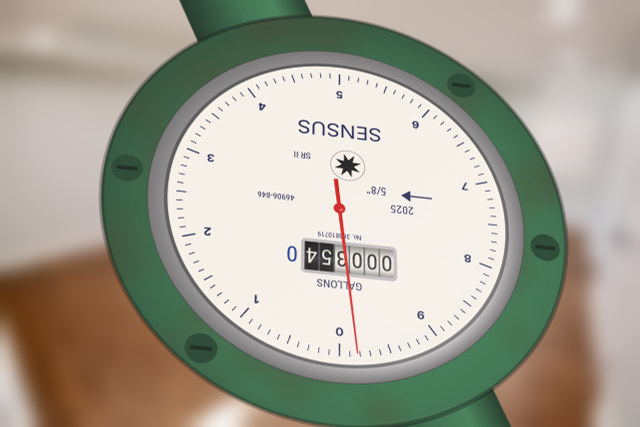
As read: 3539.8gal
